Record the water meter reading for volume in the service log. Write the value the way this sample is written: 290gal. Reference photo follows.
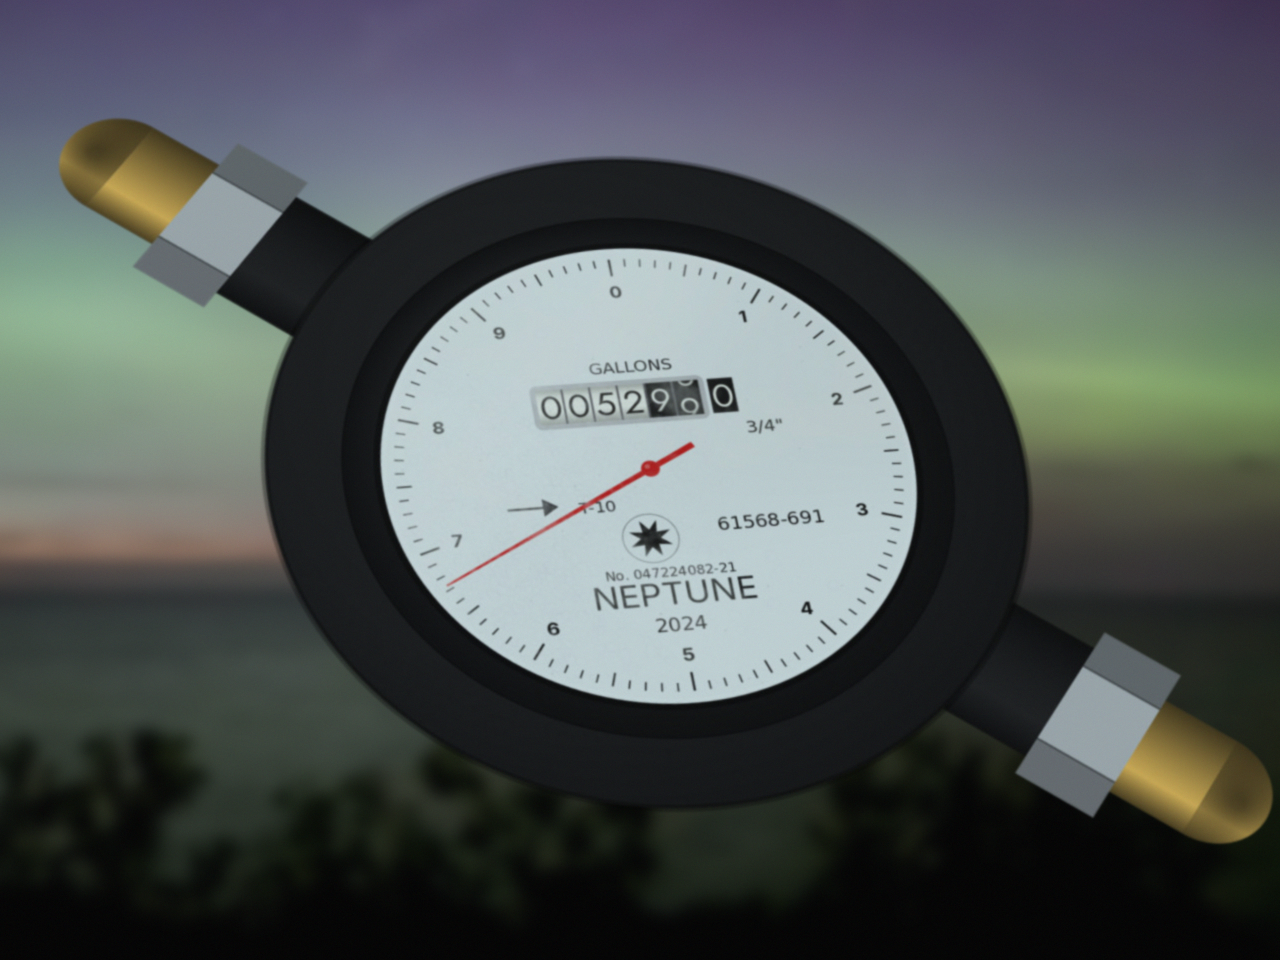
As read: 52986.7gal
